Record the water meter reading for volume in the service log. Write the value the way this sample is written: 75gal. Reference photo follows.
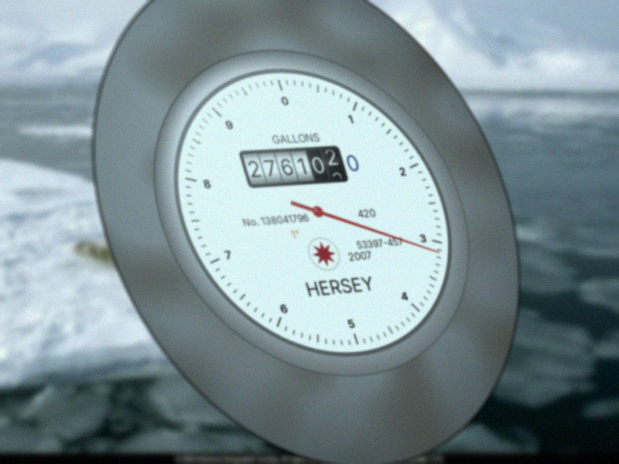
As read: 2761023.1gal
